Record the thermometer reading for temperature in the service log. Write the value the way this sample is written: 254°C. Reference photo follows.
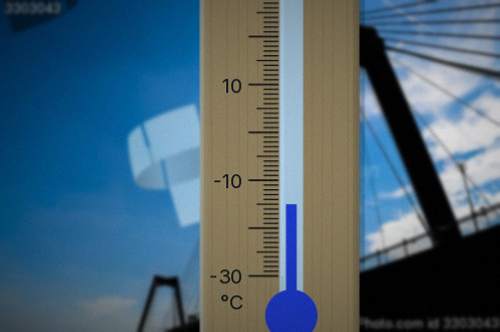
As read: -15°C
